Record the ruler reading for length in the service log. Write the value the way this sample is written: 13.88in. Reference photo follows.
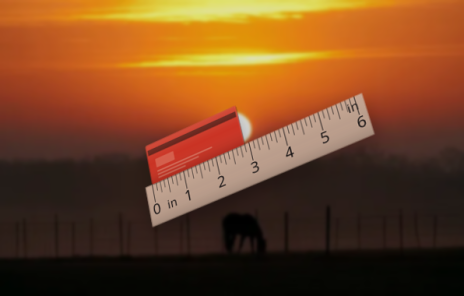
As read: 2.875in
